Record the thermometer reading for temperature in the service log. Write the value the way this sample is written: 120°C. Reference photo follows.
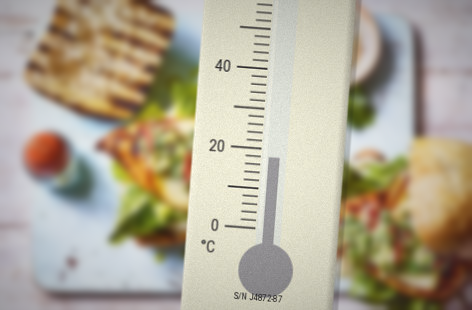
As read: 18°C
